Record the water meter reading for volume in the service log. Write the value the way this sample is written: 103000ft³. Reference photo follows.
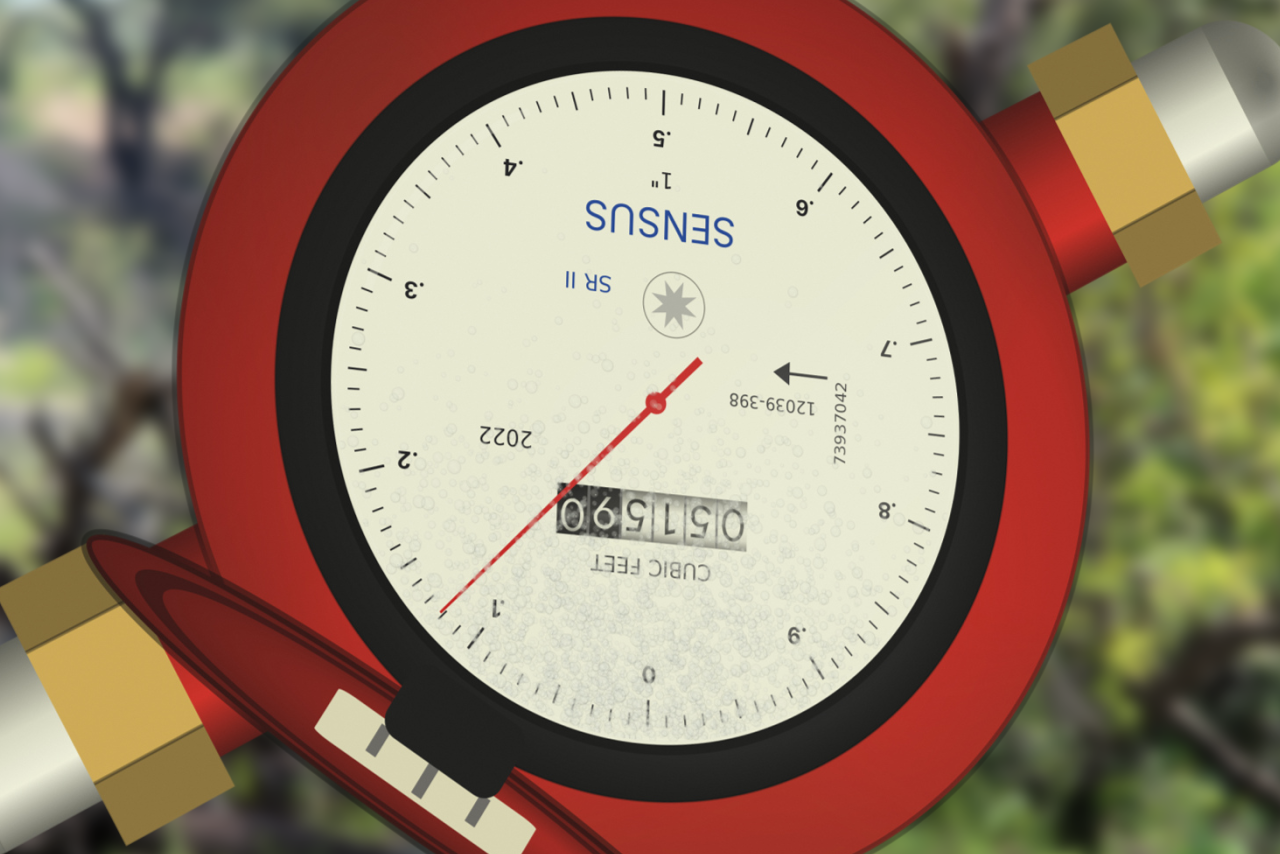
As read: 51590.12ft³
